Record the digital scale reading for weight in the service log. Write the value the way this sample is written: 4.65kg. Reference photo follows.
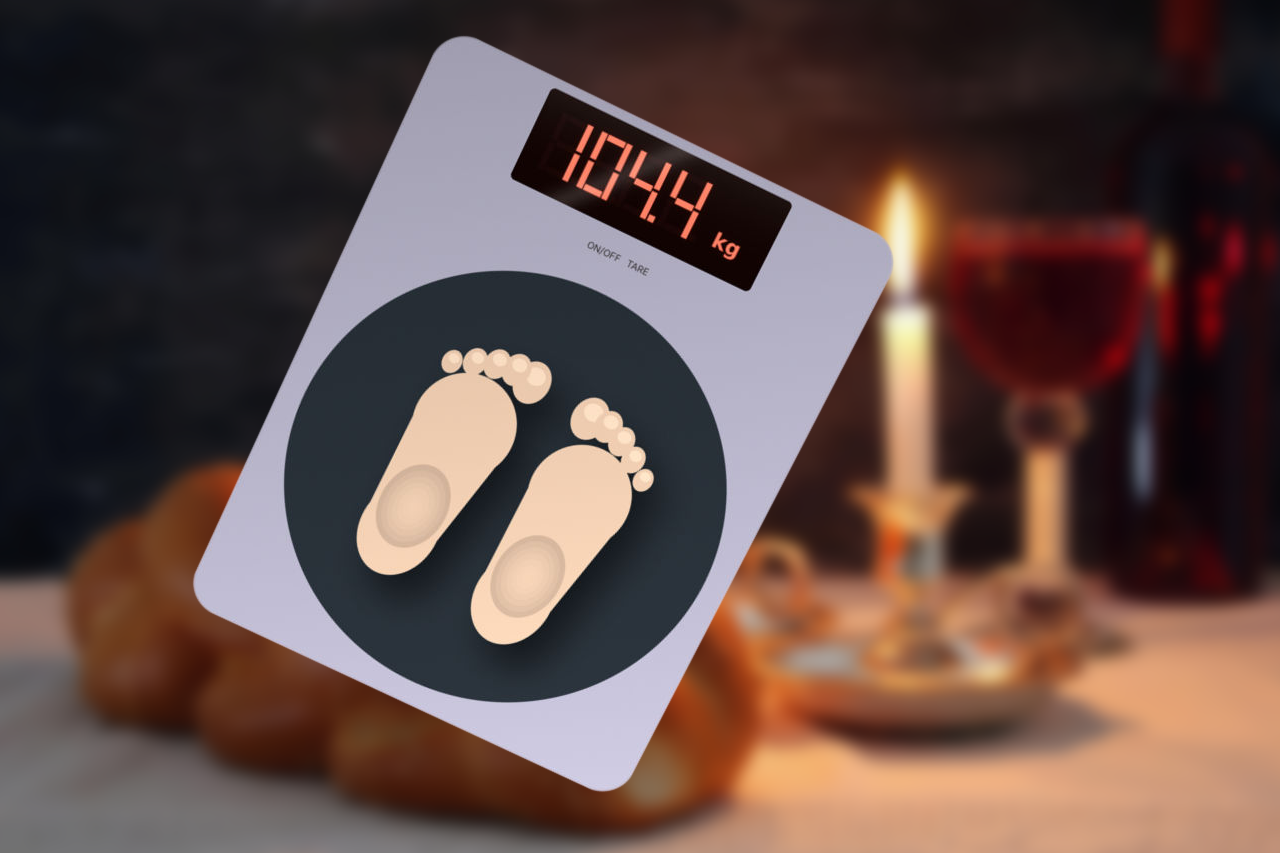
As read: 104.4kg
